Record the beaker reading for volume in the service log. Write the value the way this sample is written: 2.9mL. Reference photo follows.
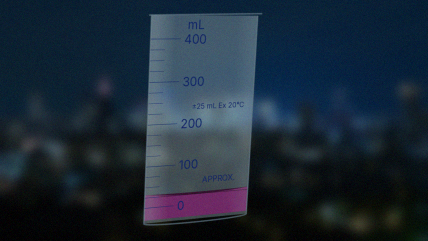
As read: 25mL
